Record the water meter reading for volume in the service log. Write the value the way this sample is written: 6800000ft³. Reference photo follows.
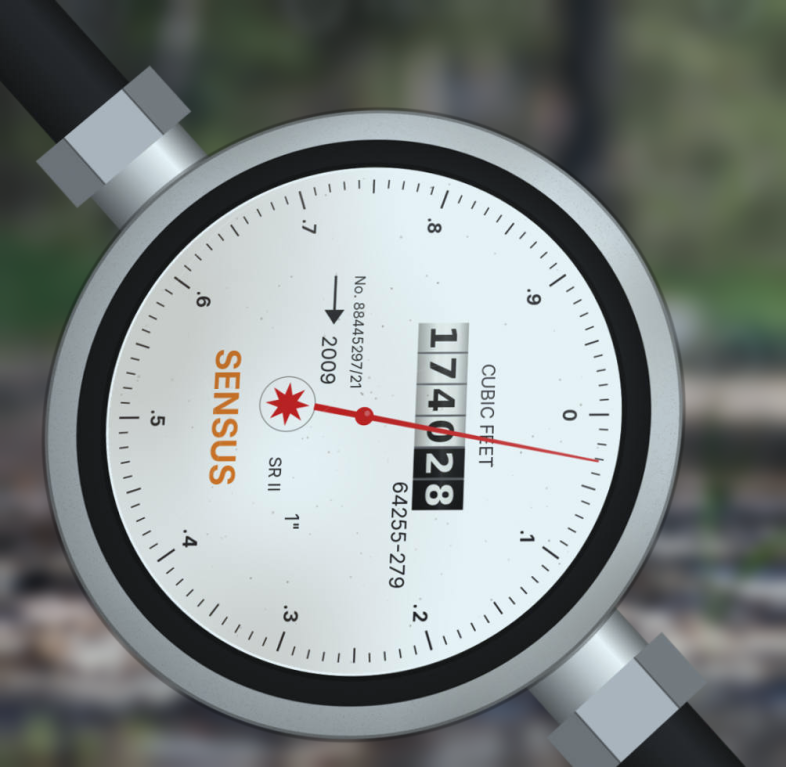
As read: 174028.03ft³
